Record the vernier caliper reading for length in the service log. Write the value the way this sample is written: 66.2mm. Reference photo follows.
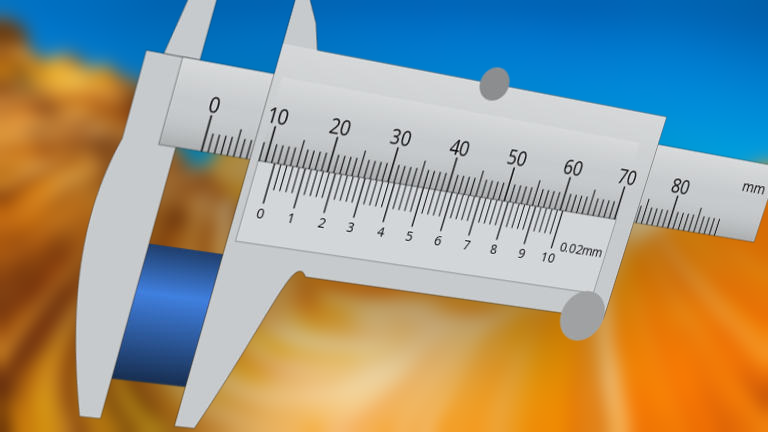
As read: 11.5mm
